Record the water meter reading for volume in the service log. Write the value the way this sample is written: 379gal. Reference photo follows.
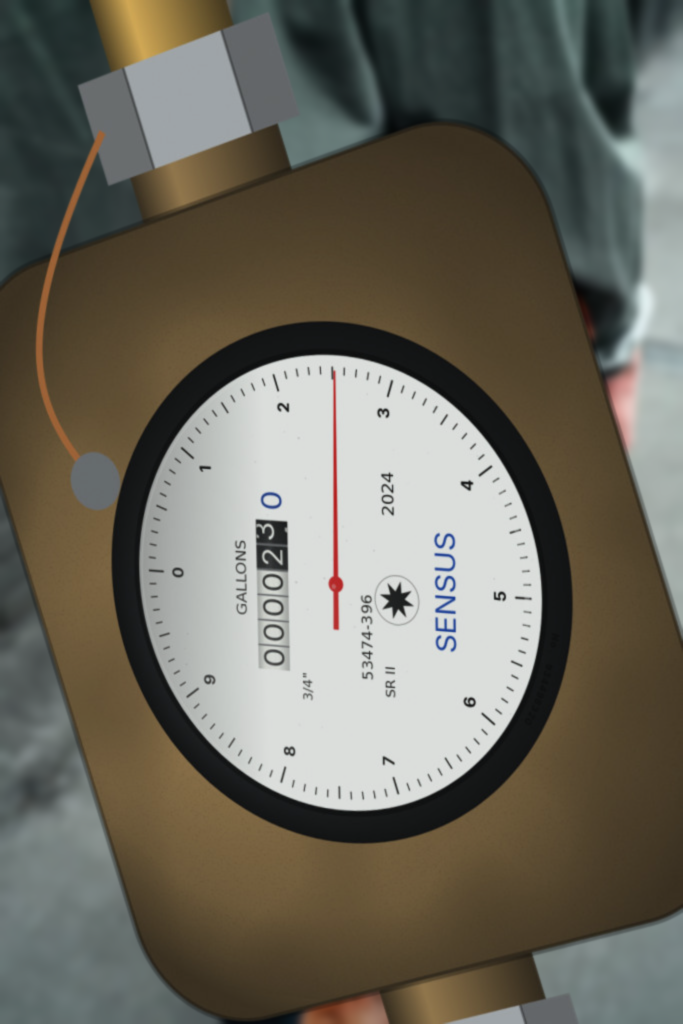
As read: 232.5gal
